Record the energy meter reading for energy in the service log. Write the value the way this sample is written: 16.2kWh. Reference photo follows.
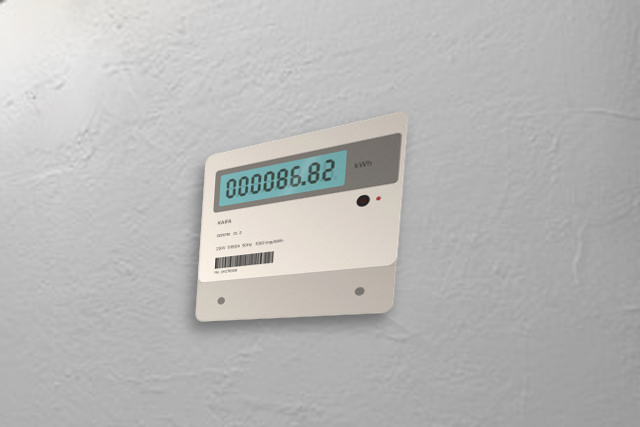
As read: 86.82kWh
